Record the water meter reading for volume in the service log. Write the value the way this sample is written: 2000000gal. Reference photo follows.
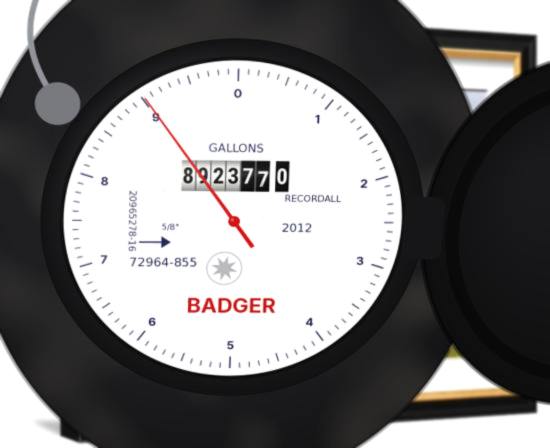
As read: 8923769.0gal
